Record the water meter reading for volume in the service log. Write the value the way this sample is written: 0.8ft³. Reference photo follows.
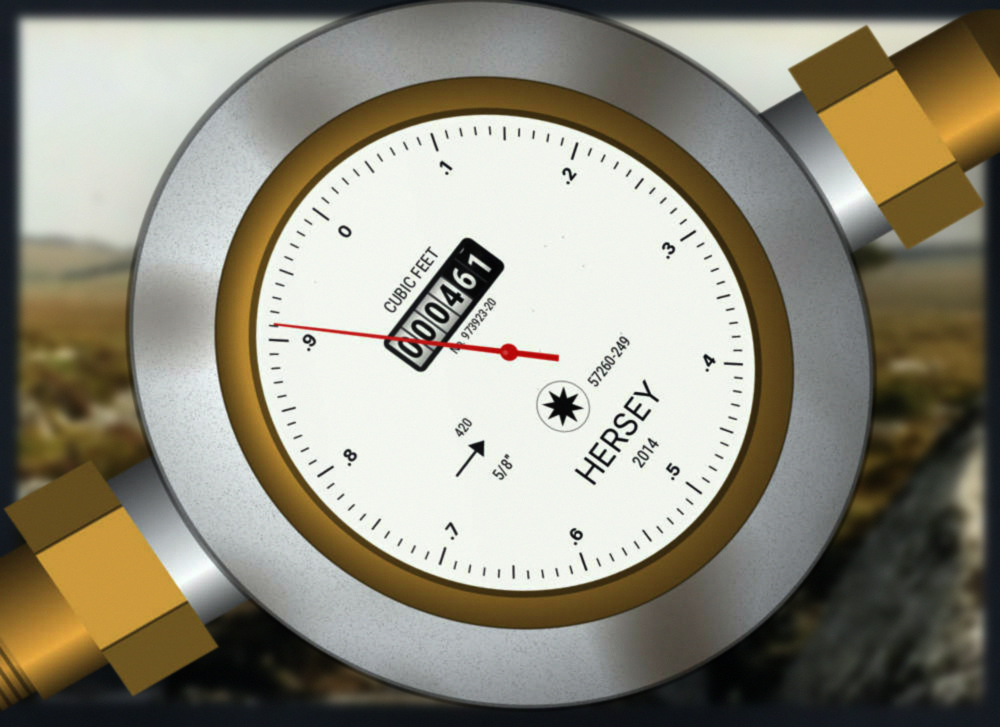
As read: 460.91ft³
